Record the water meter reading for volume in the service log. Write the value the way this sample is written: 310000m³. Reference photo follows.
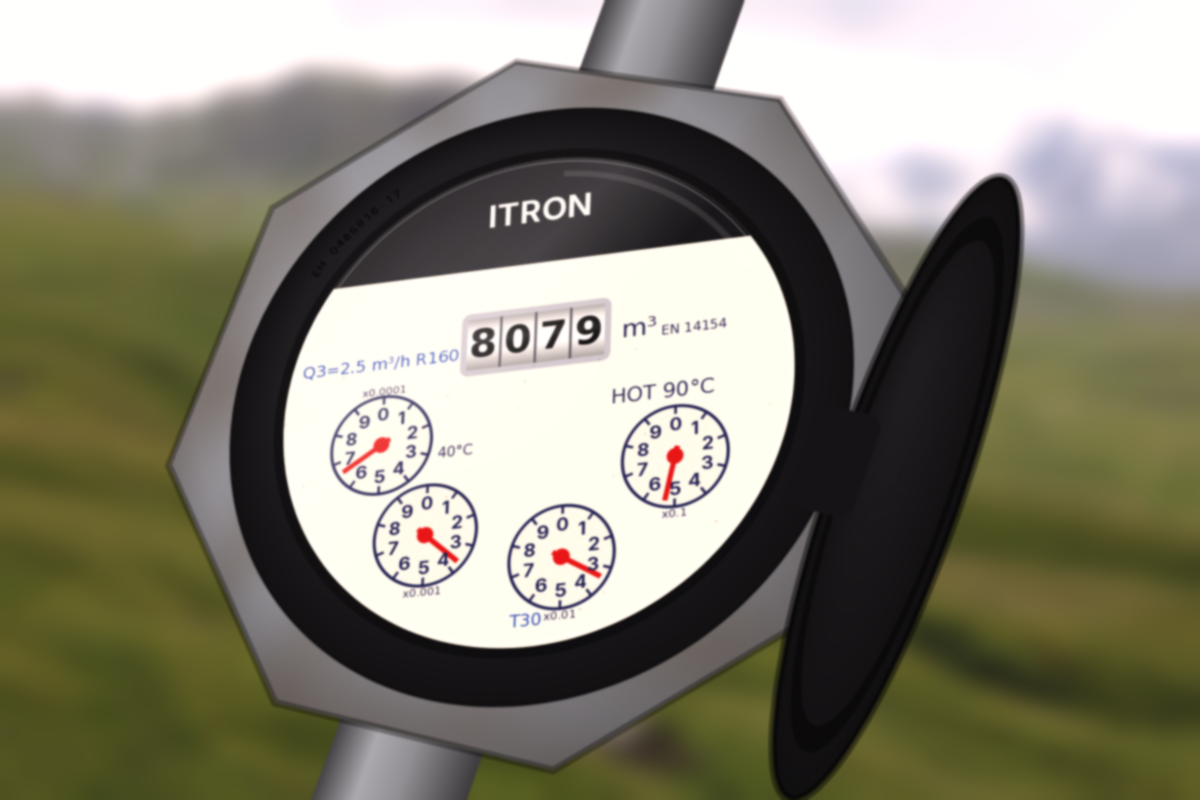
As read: 8079.5336m³
